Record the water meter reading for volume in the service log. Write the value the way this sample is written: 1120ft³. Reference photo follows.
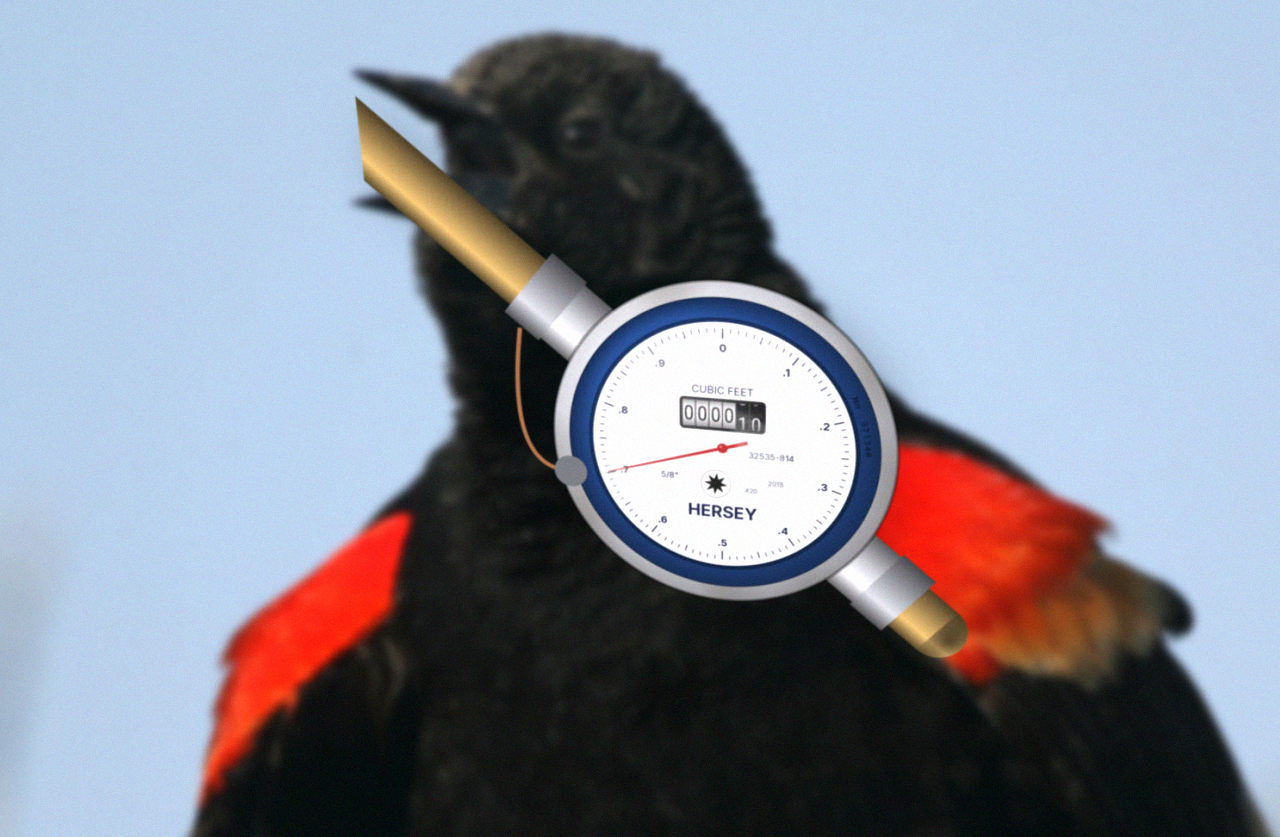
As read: 9.70ft³
